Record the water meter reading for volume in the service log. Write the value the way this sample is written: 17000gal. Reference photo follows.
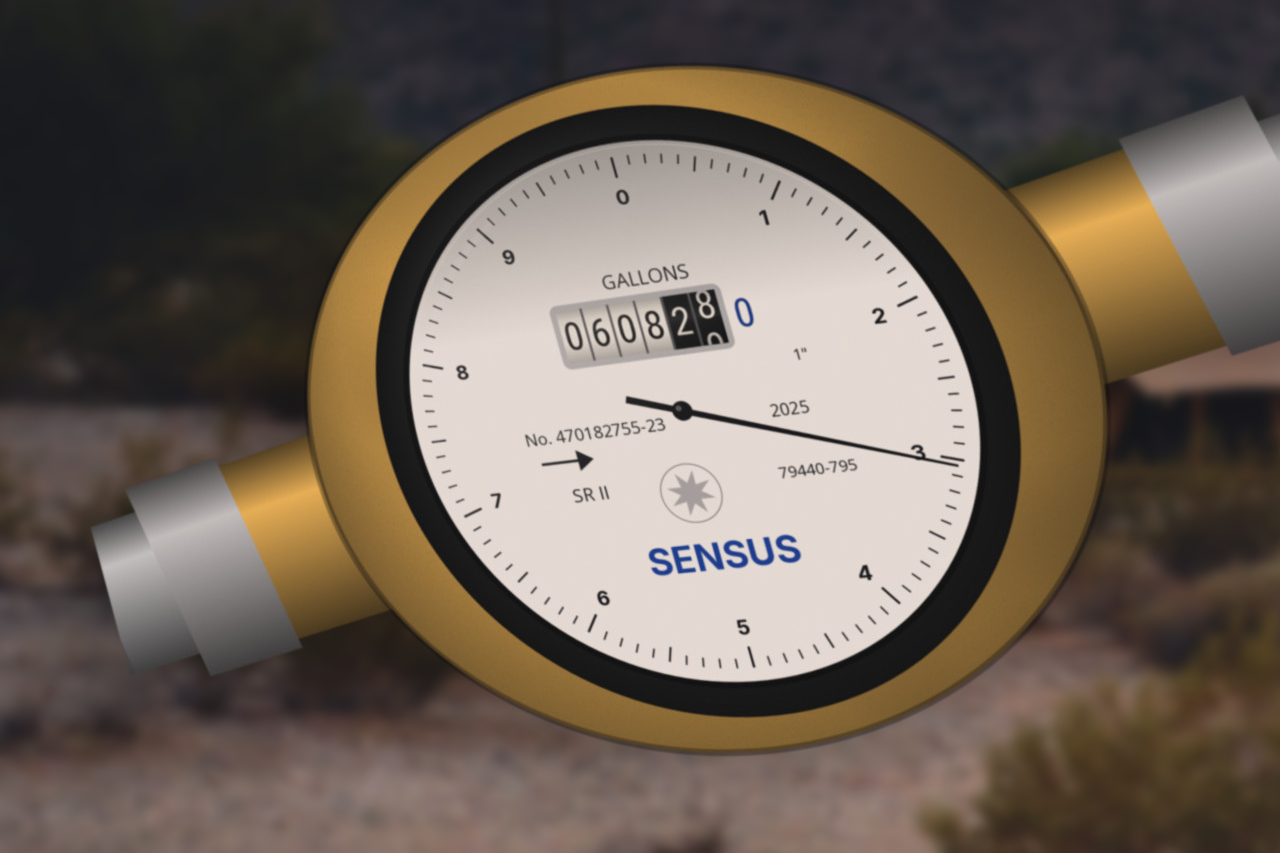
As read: 608283.0gal
